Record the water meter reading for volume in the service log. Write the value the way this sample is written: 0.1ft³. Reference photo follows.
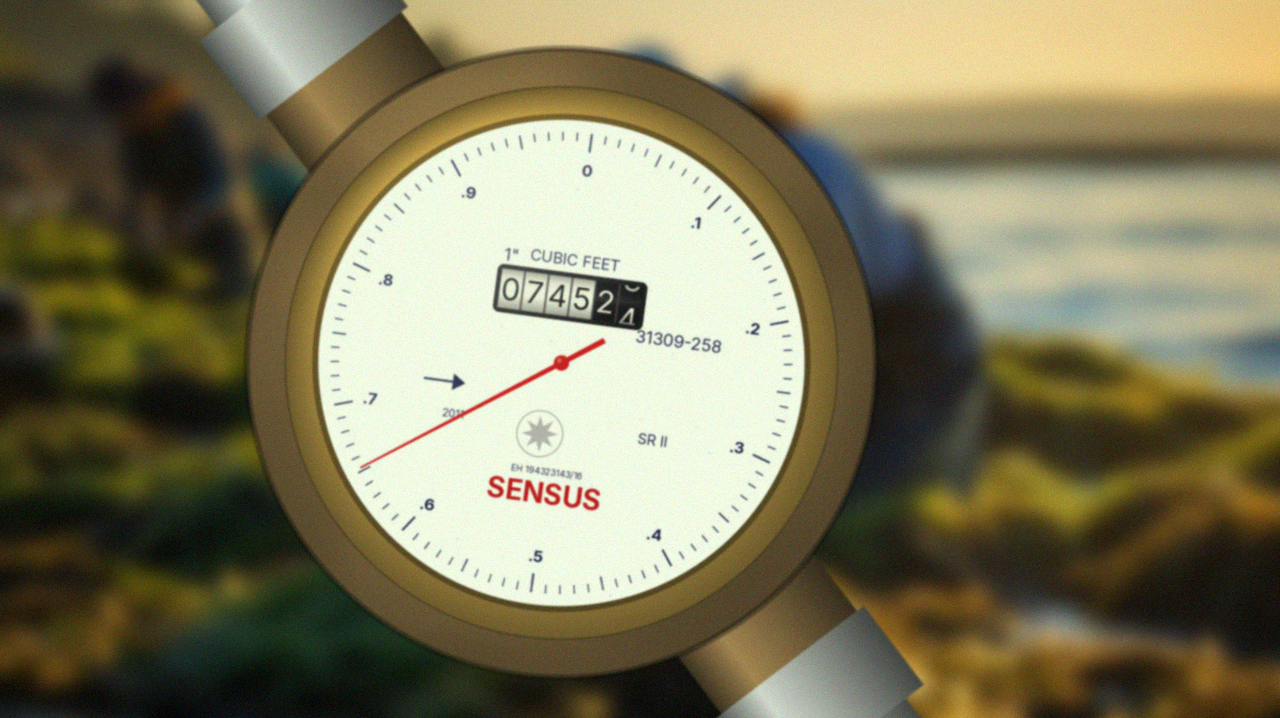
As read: 74523.65ft³
